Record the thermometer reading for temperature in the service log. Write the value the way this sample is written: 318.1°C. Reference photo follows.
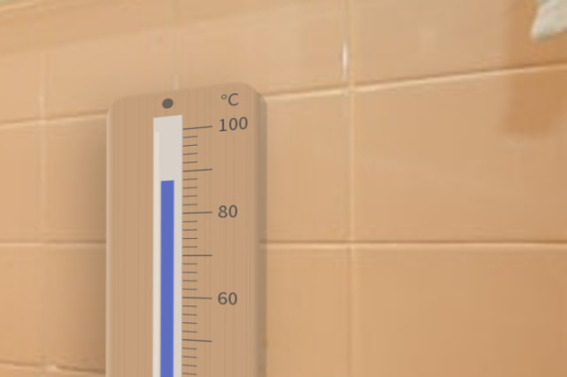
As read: 88°C
